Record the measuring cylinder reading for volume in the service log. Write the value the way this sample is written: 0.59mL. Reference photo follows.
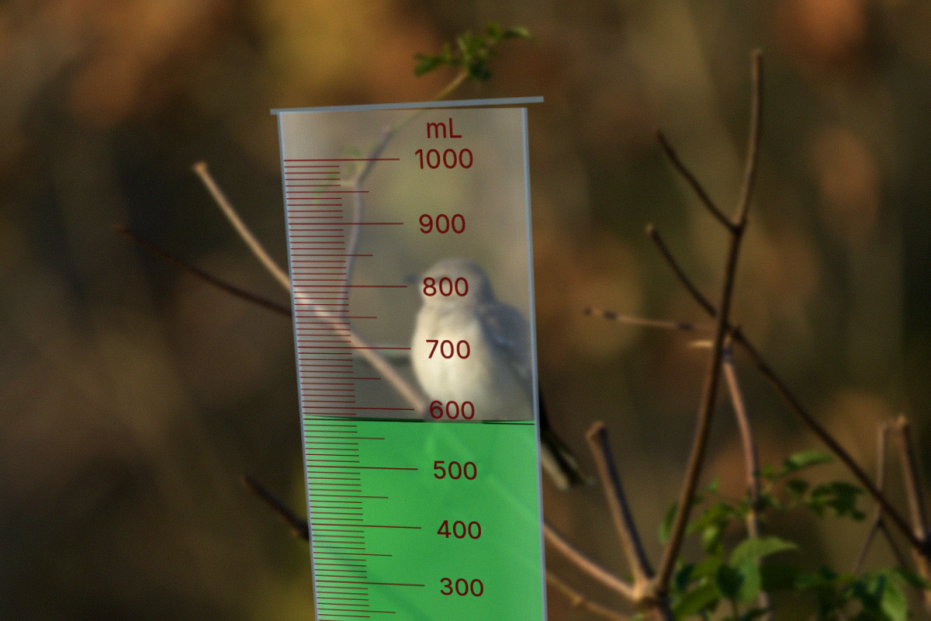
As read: 580mL
